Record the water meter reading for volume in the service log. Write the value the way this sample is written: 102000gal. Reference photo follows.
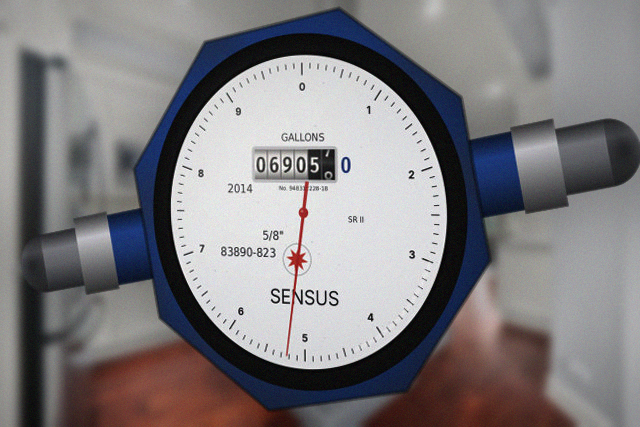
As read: 690575.2gal
